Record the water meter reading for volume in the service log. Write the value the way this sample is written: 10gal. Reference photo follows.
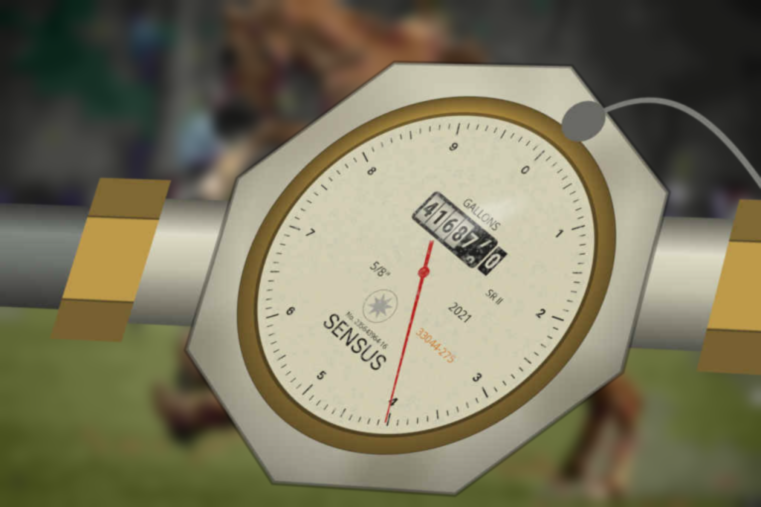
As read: 4168774.0gal
